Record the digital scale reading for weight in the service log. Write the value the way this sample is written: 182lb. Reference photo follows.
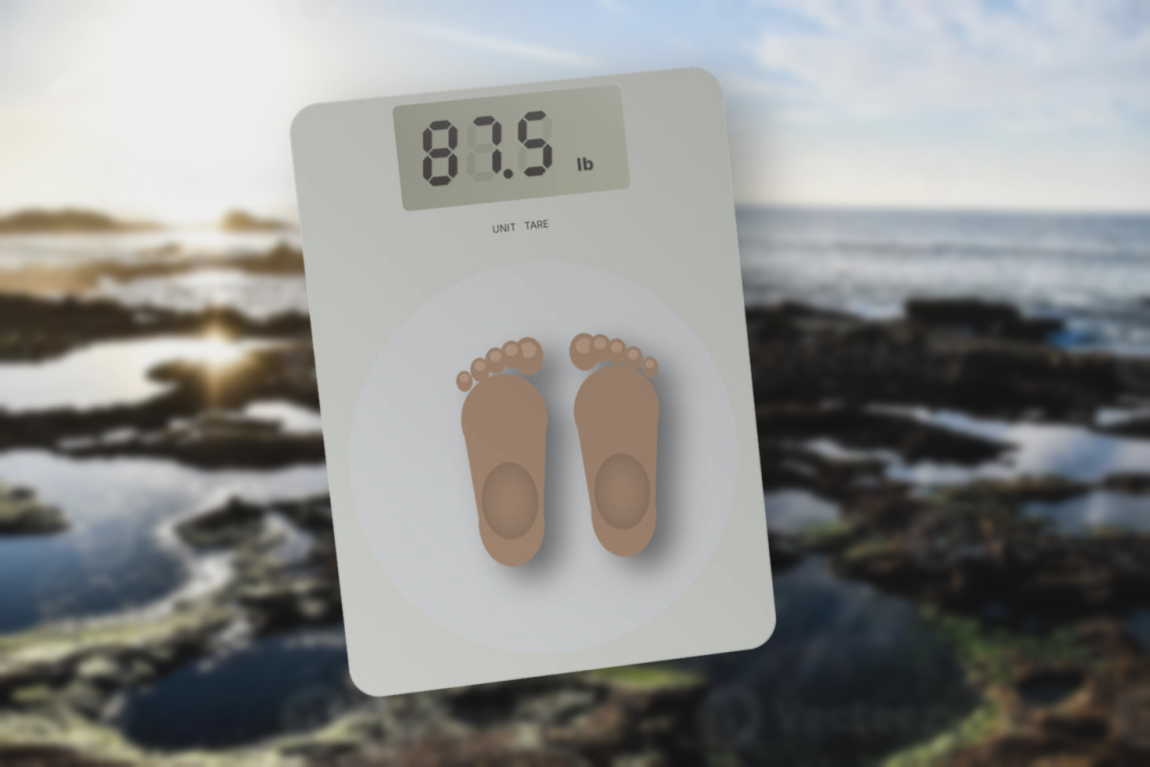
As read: 87.5lb
